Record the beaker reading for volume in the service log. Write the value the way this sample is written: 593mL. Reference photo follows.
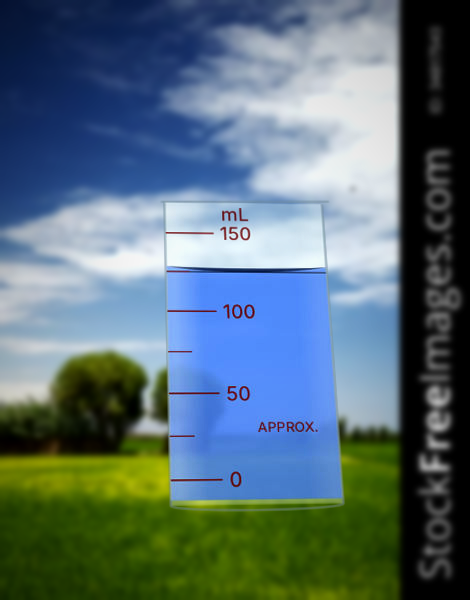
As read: 125mL
